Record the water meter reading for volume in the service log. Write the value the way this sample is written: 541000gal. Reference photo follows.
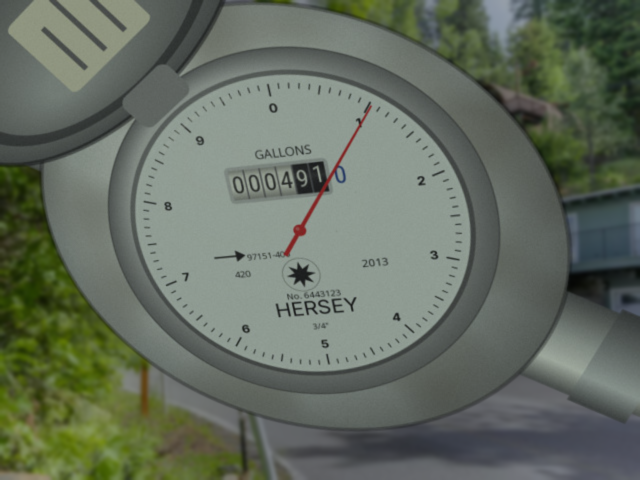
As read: 4911.0gal
